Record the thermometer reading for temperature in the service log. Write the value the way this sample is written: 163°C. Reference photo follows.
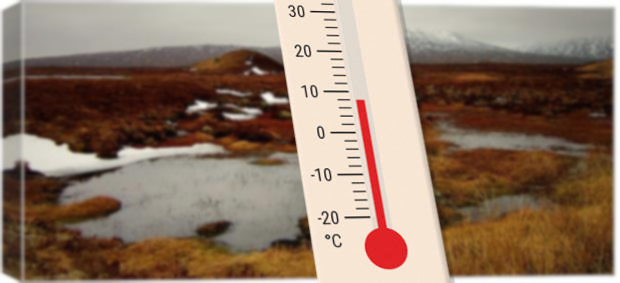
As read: 8°C
